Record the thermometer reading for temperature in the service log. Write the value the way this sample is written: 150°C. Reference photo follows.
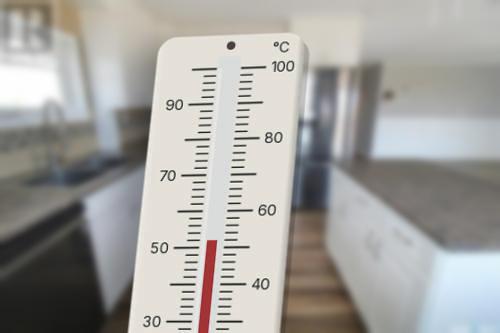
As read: 52°C
